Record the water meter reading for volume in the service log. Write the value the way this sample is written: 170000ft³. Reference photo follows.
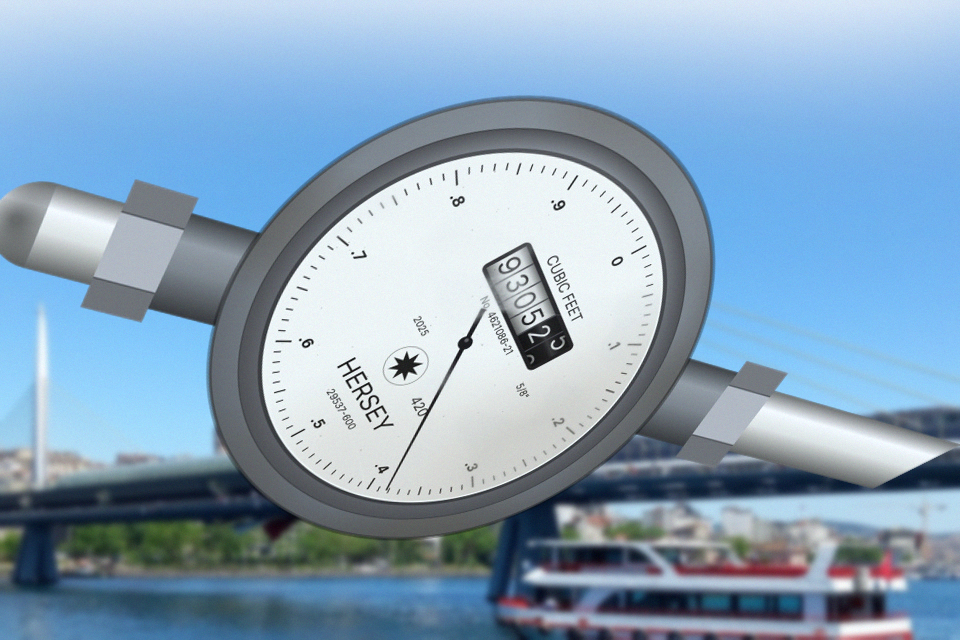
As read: 930525.38ft³
